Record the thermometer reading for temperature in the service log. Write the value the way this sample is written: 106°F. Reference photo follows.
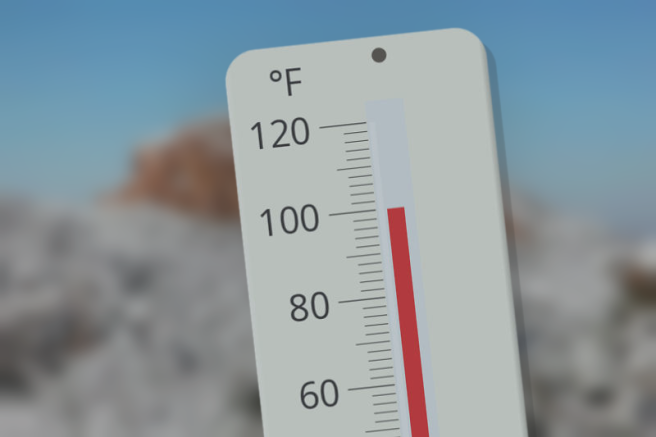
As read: 100°F
